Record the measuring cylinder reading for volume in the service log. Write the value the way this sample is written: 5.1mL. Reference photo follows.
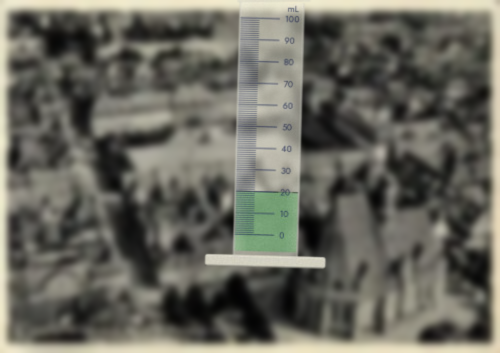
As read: 20mL
